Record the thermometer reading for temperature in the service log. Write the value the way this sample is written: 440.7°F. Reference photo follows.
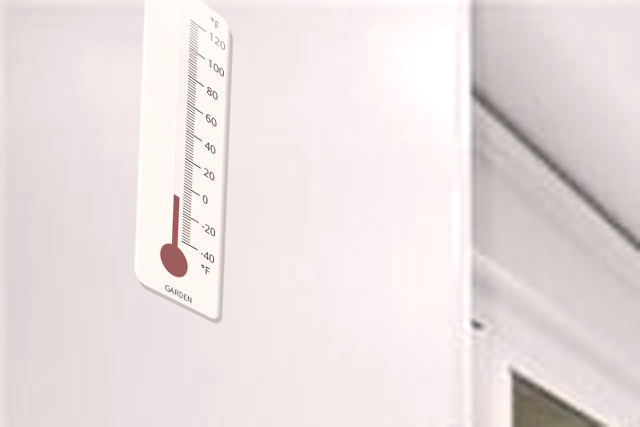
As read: -10°F
